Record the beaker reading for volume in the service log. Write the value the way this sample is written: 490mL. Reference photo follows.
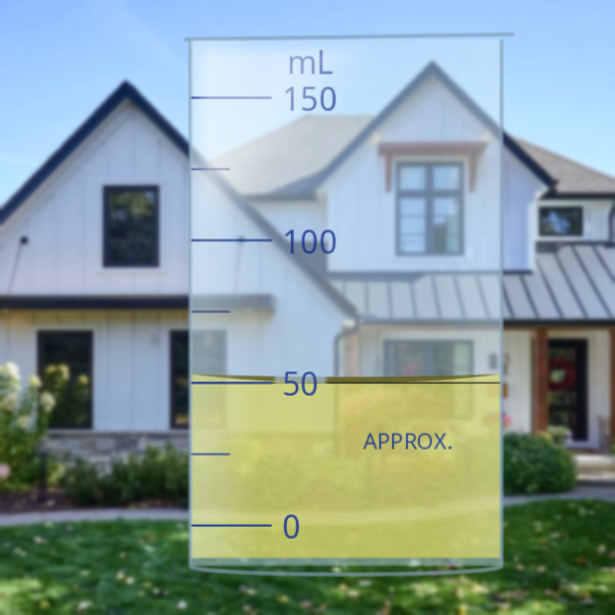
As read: 50mL
